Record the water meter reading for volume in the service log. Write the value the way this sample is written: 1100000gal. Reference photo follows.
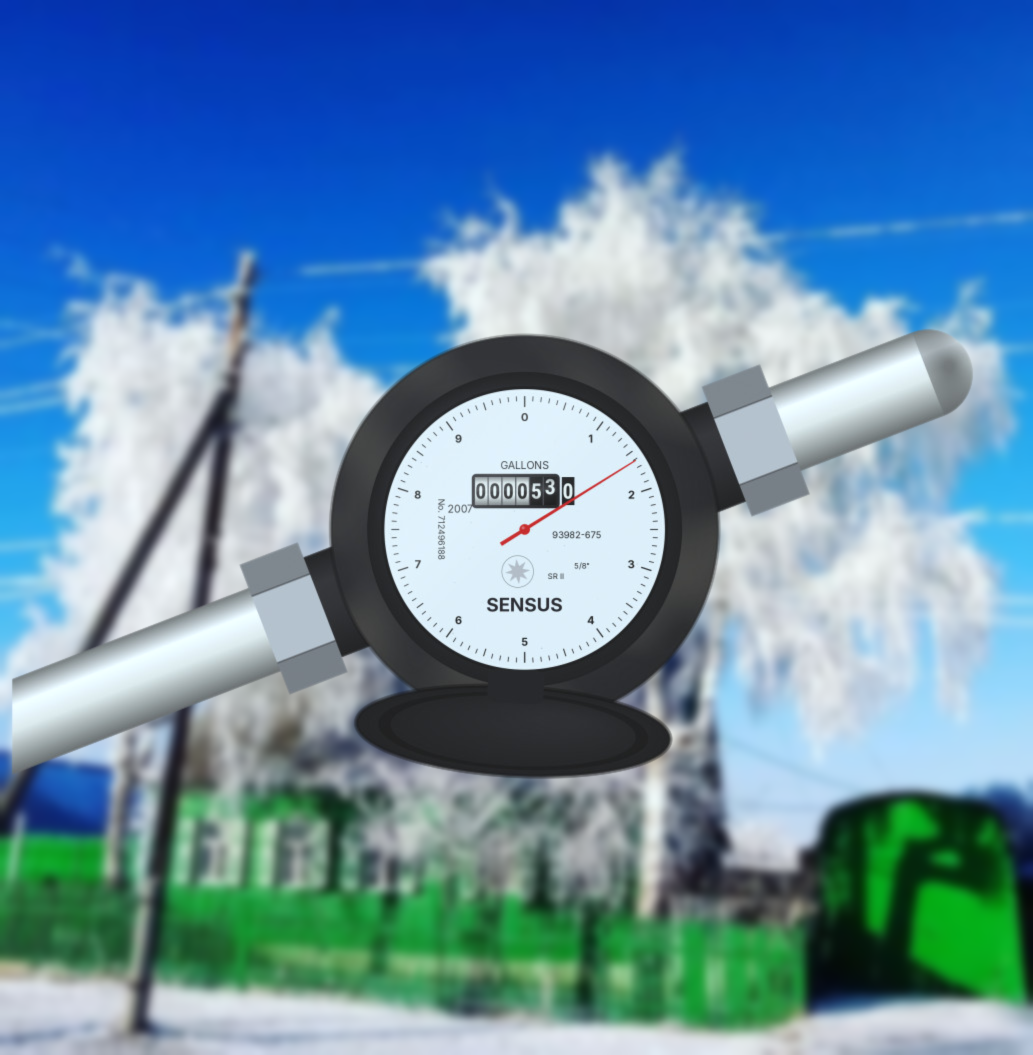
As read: 531.6gal
